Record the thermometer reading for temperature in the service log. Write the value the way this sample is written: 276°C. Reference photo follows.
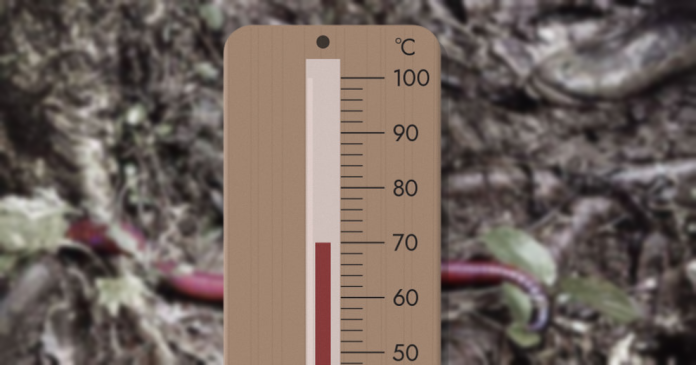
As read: 70°C
